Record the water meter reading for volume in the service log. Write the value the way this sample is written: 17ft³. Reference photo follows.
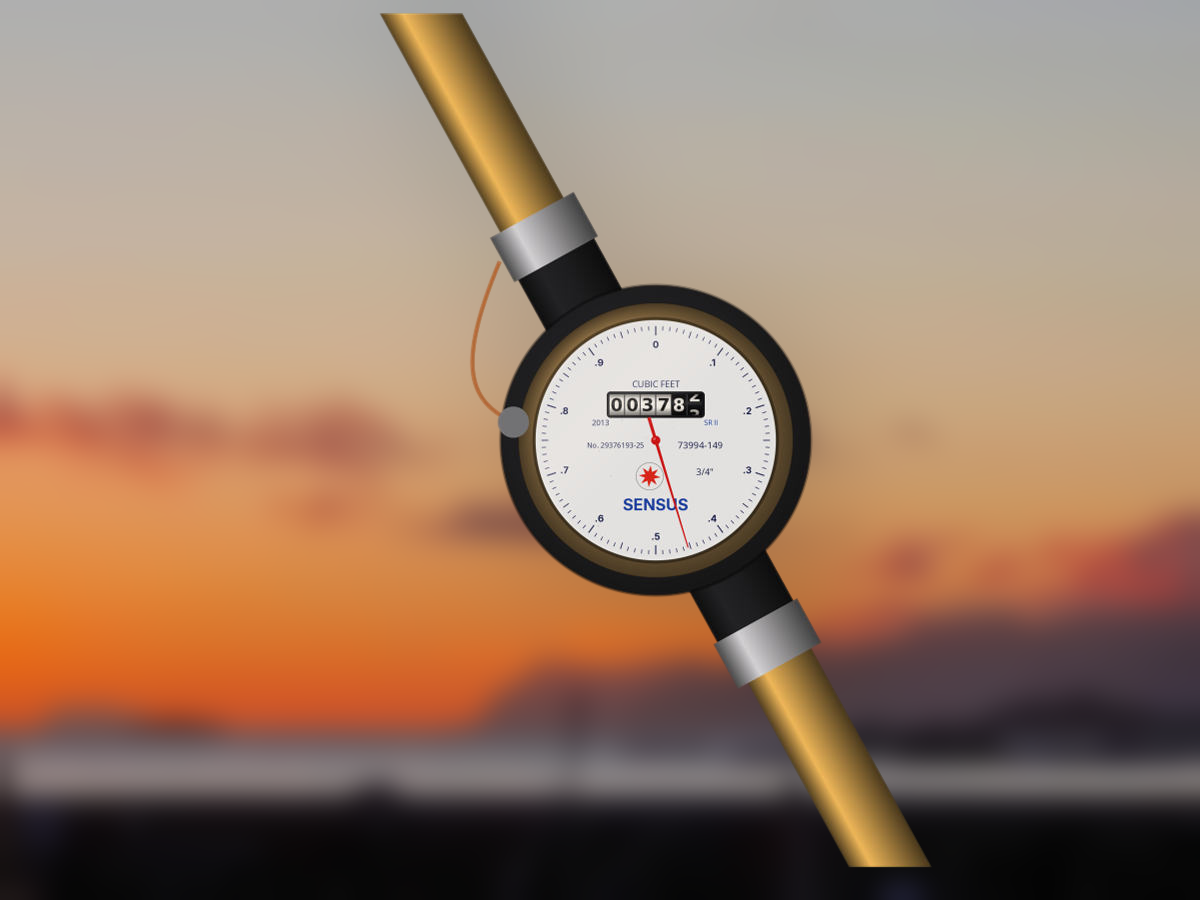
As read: 3782.45ft³
